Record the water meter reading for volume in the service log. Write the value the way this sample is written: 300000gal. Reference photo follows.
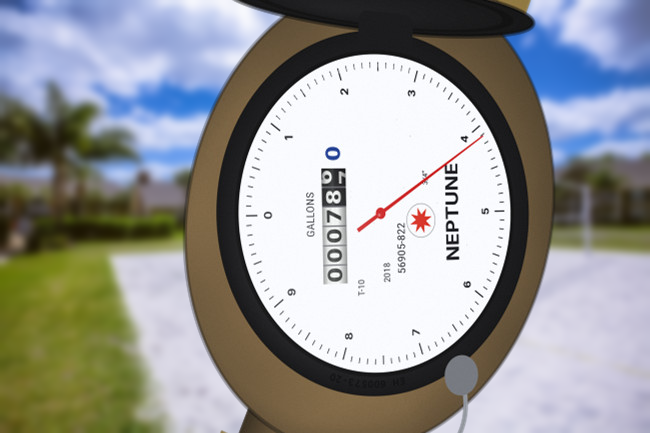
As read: 7864.1gal
